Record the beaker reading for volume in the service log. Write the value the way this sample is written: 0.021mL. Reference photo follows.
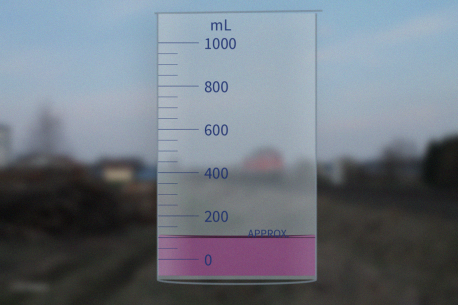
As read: 100mL
